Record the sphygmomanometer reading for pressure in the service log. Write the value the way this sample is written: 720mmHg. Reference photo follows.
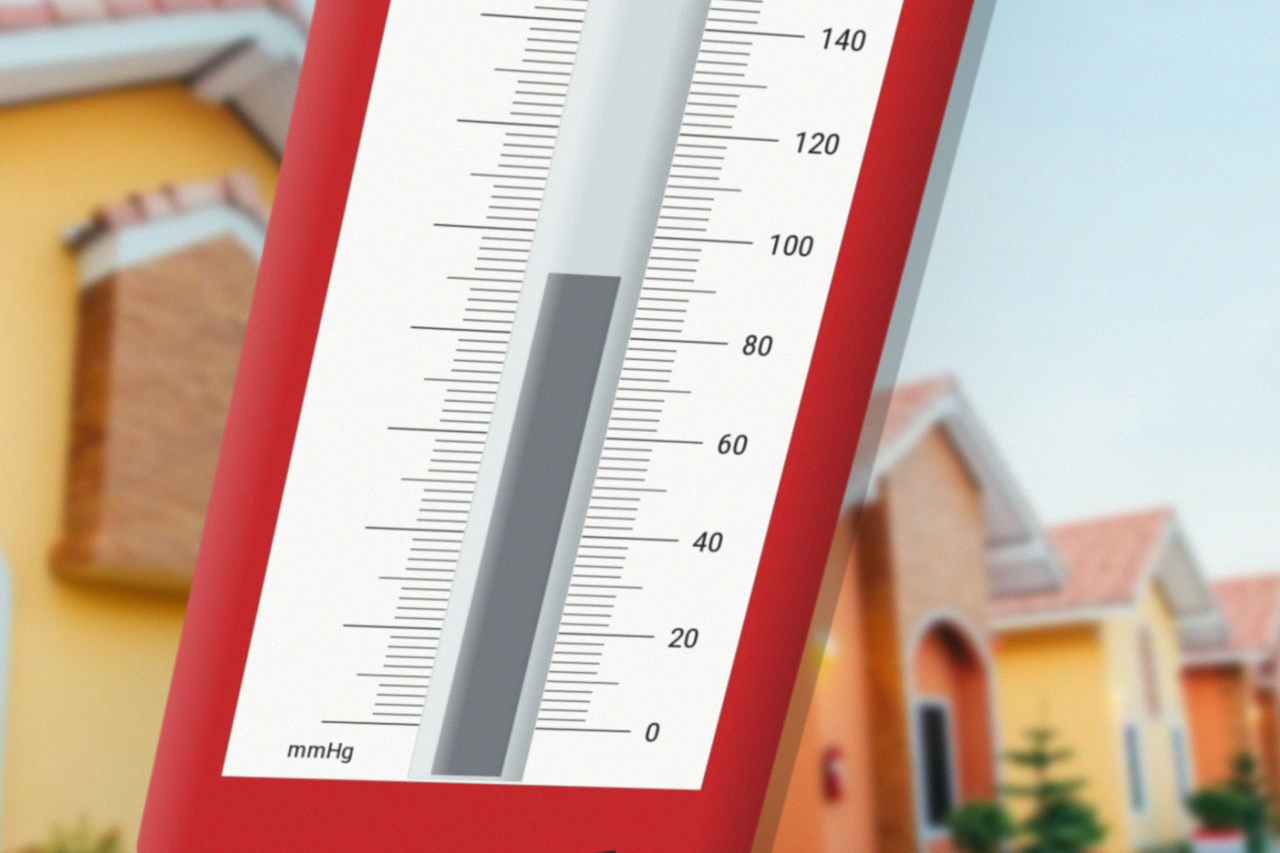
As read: 92mmHg
